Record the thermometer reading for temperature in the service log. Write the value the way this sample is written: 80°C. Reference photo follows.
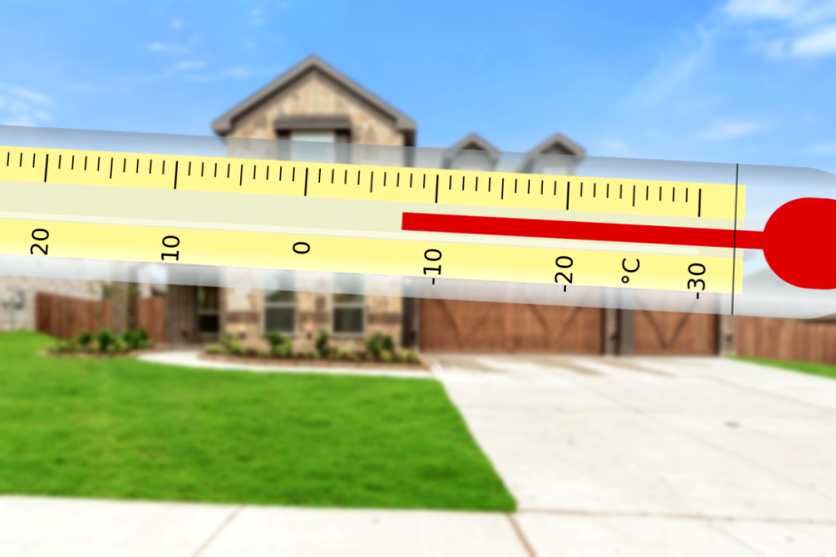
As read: -7.5°C
